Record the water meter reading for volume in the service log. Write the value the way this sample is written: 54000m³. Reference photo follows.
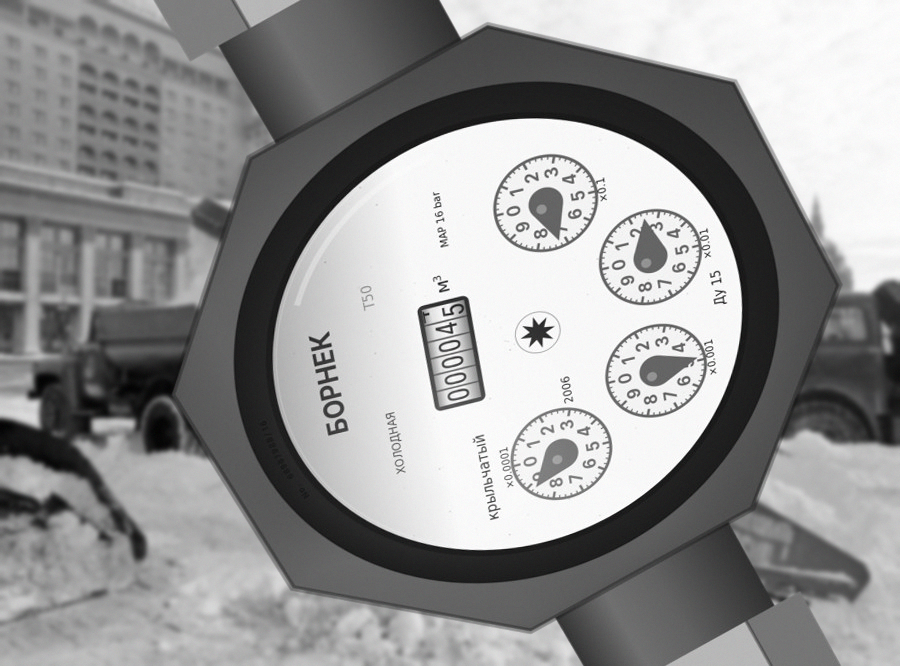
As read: 44.7248m³
